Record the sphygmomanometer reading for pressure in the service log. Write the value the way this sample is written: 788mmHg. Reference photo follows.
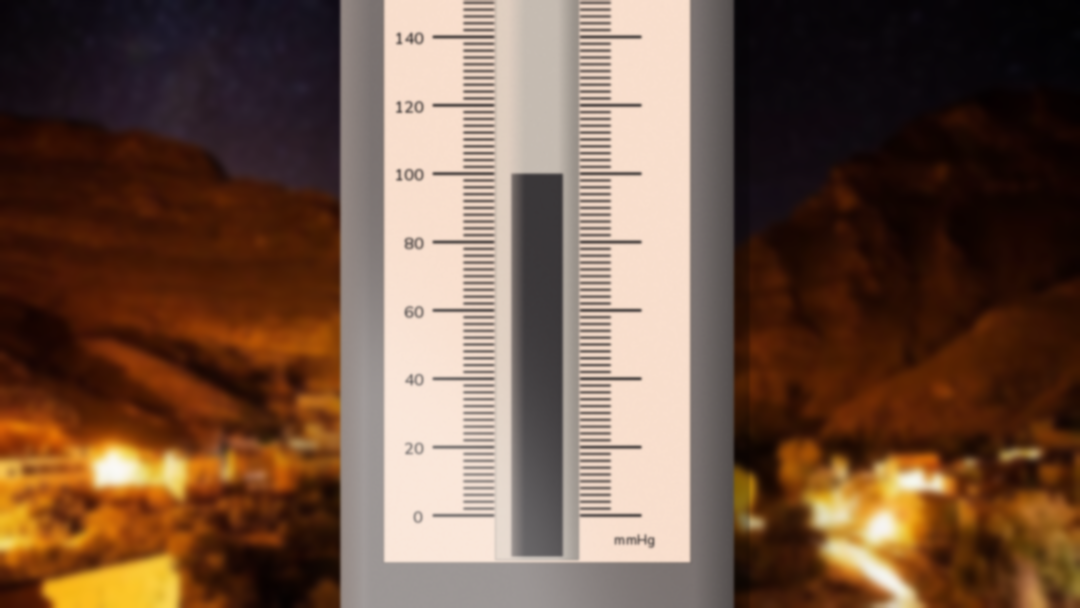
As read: 100mmHg
